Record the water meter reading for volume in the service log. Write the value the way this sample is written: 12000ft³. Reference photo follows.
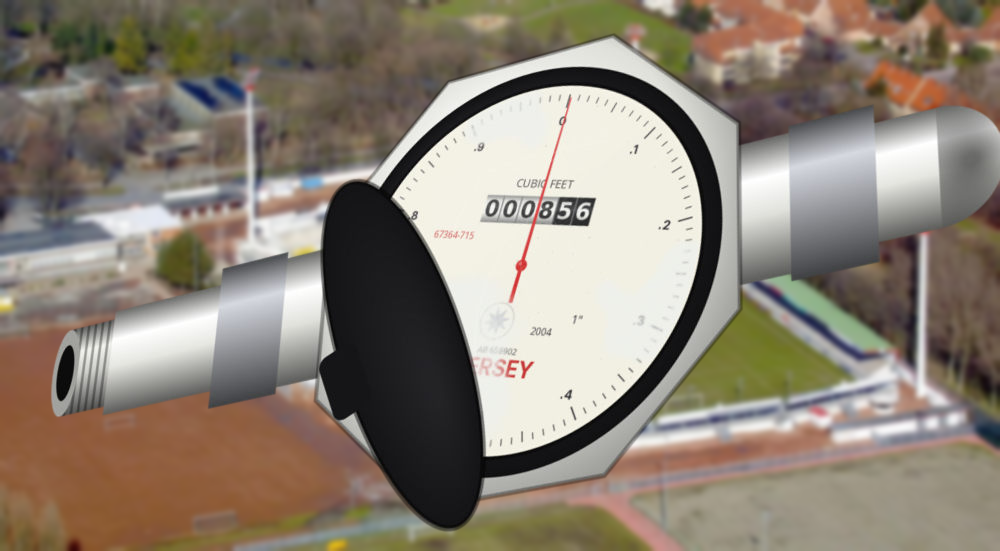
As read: 856.00ft³
